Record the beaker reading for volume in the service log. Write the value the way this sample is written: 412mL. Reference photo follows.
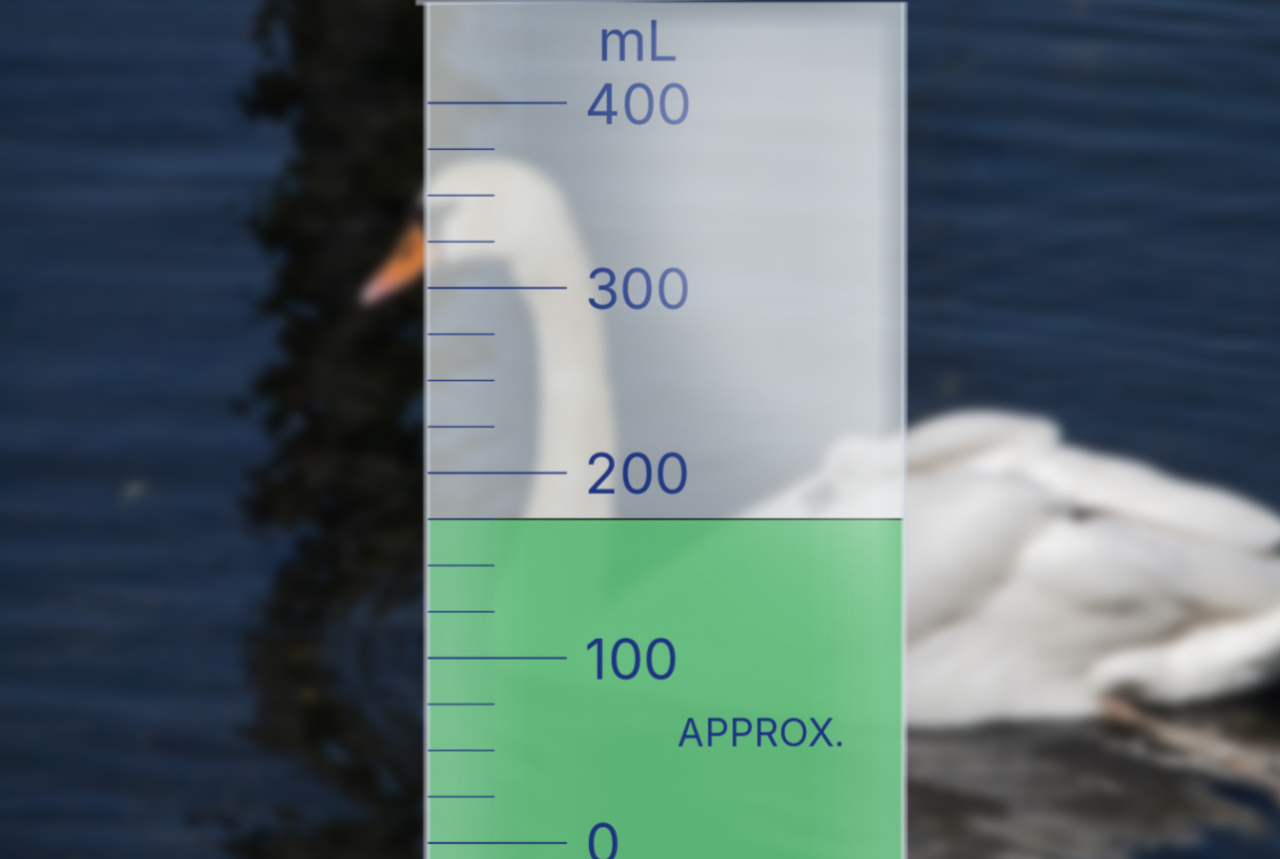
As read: 175mL
